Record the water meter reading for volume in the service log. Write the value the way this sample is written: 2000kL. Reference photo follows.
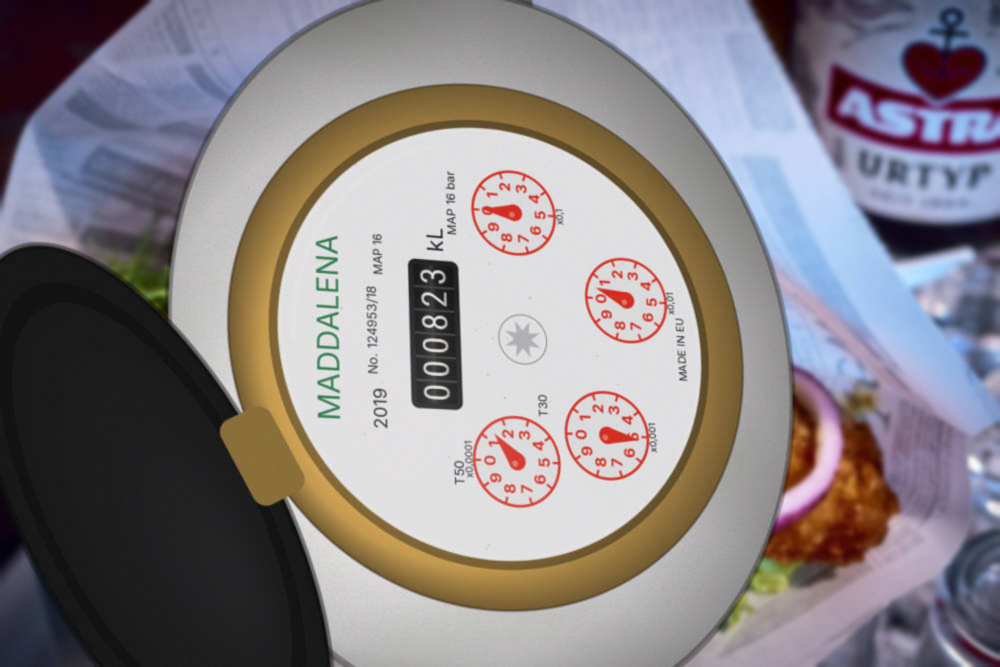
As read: 823.0051kL
